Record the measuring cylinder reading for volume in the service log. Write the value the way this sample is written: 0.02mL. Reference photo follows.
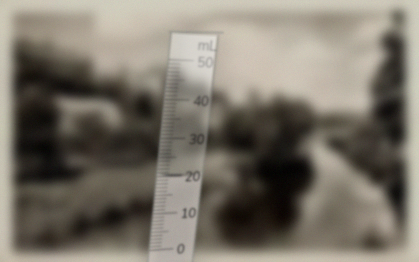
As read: 20mL
